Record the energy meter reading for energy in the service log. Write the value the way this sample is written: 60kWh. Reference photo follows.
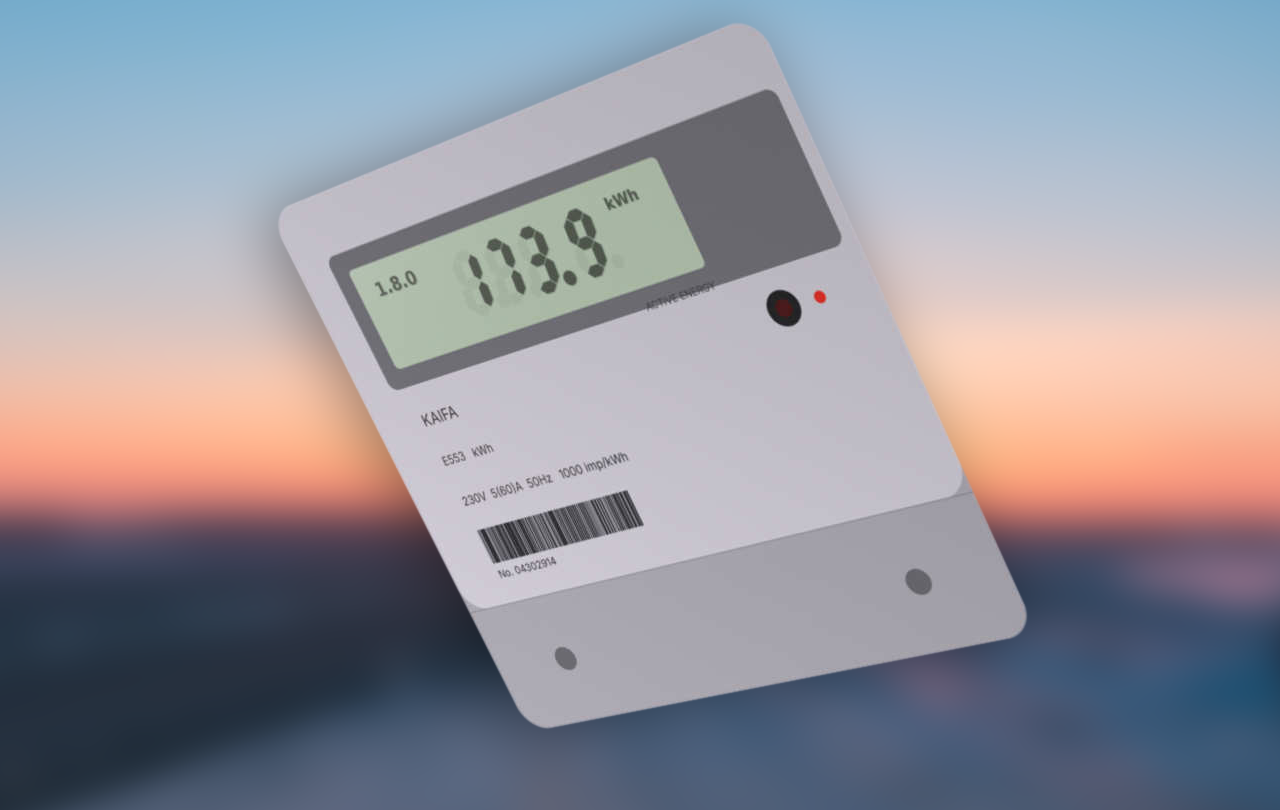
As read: 173.9kWh
